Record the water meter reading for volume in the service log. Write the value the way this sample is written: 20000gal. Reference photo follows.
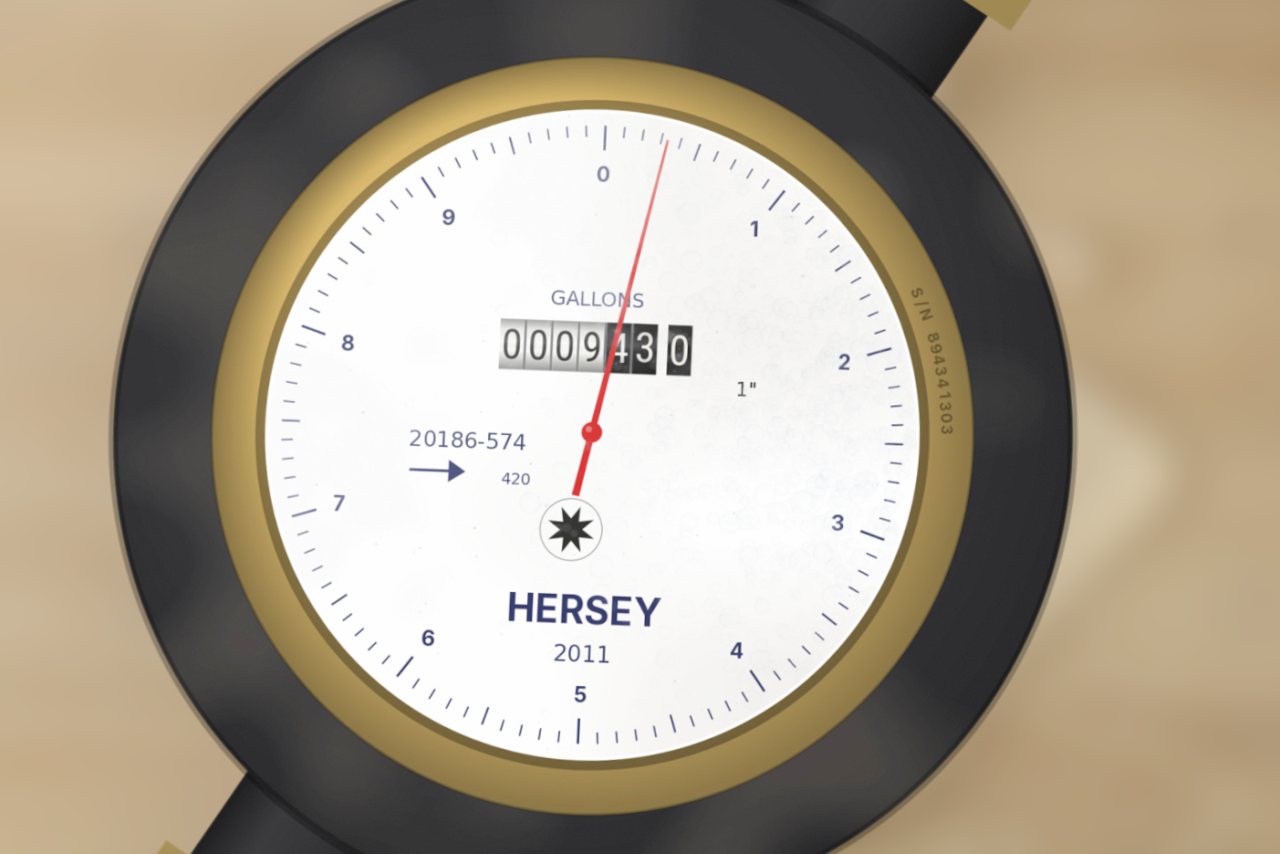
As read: 9430.3gal
